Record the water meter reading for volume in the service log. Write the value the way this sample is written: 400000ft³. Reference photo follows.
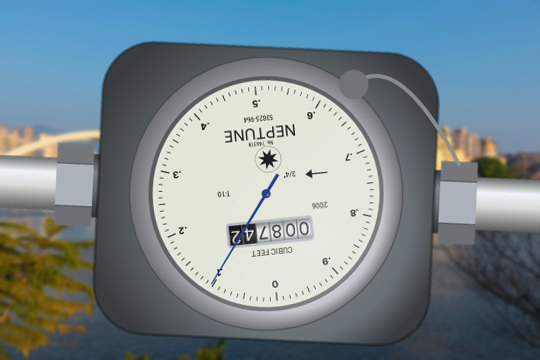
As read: 8742.10ft³
